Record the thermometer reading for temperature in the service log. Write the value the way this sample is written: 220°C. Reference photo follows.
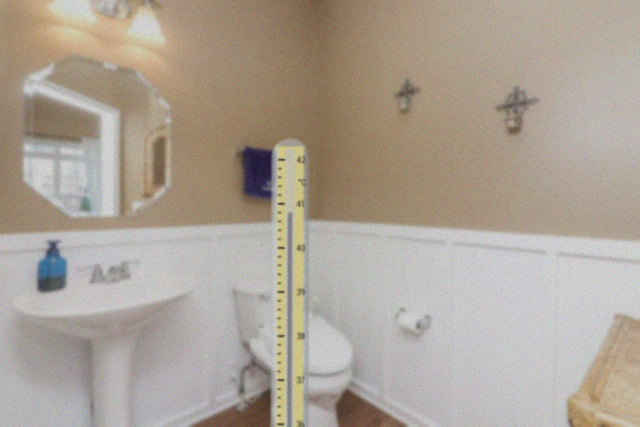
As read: 40.8°C
